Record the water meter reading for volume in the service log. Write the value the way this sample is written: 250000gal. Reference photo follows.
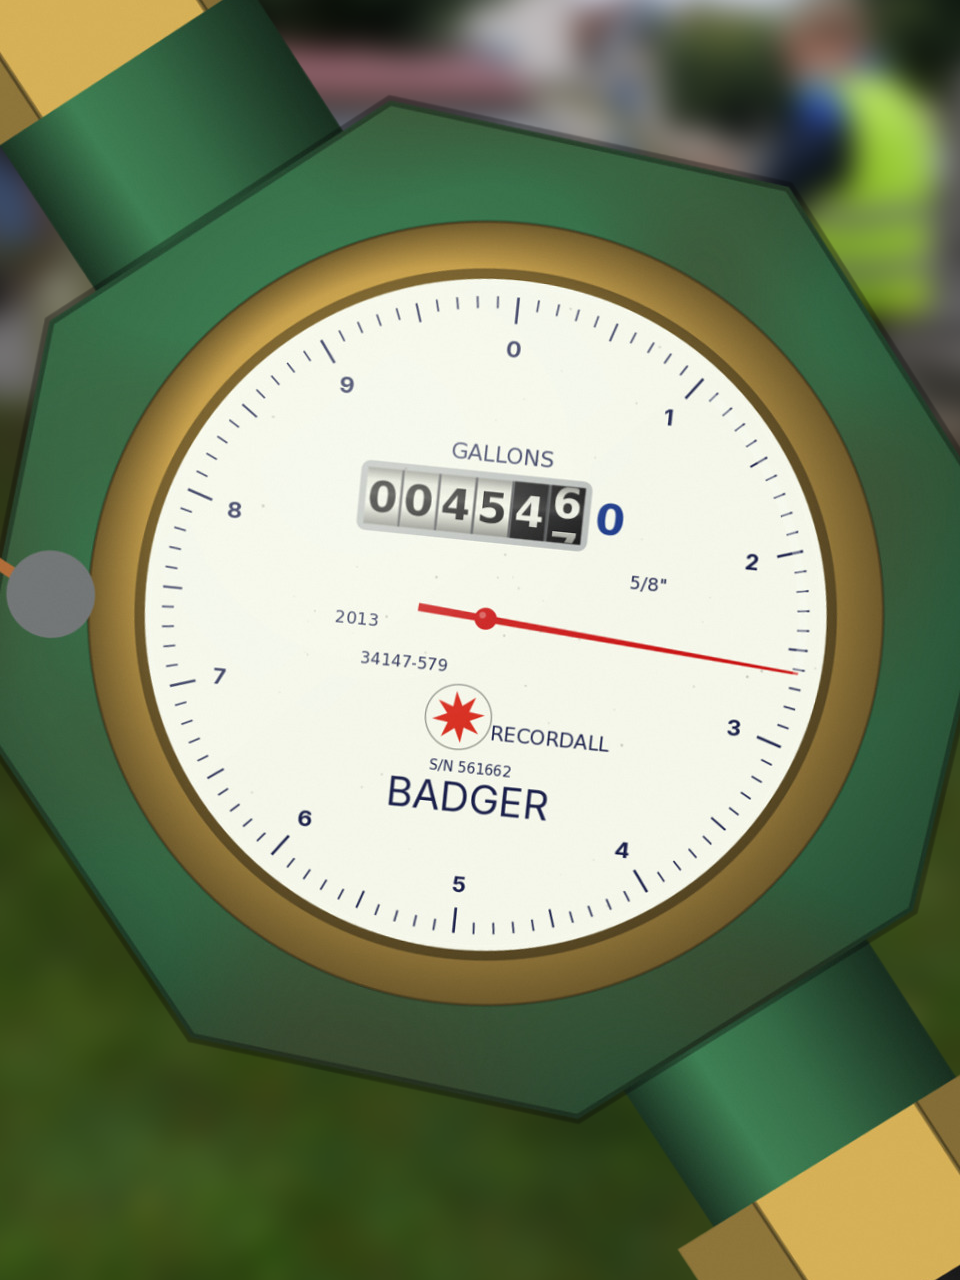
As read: 45462.6gal
